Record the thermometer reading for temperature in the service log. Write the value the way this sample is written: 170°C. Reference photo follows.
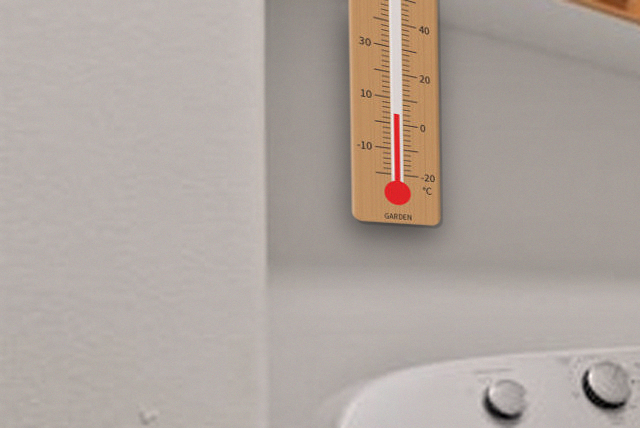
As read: 4°C
